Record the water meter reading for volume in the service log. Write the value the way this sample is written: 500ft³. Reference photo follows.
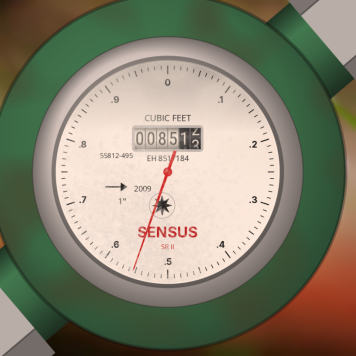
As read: 8512.55ft³
